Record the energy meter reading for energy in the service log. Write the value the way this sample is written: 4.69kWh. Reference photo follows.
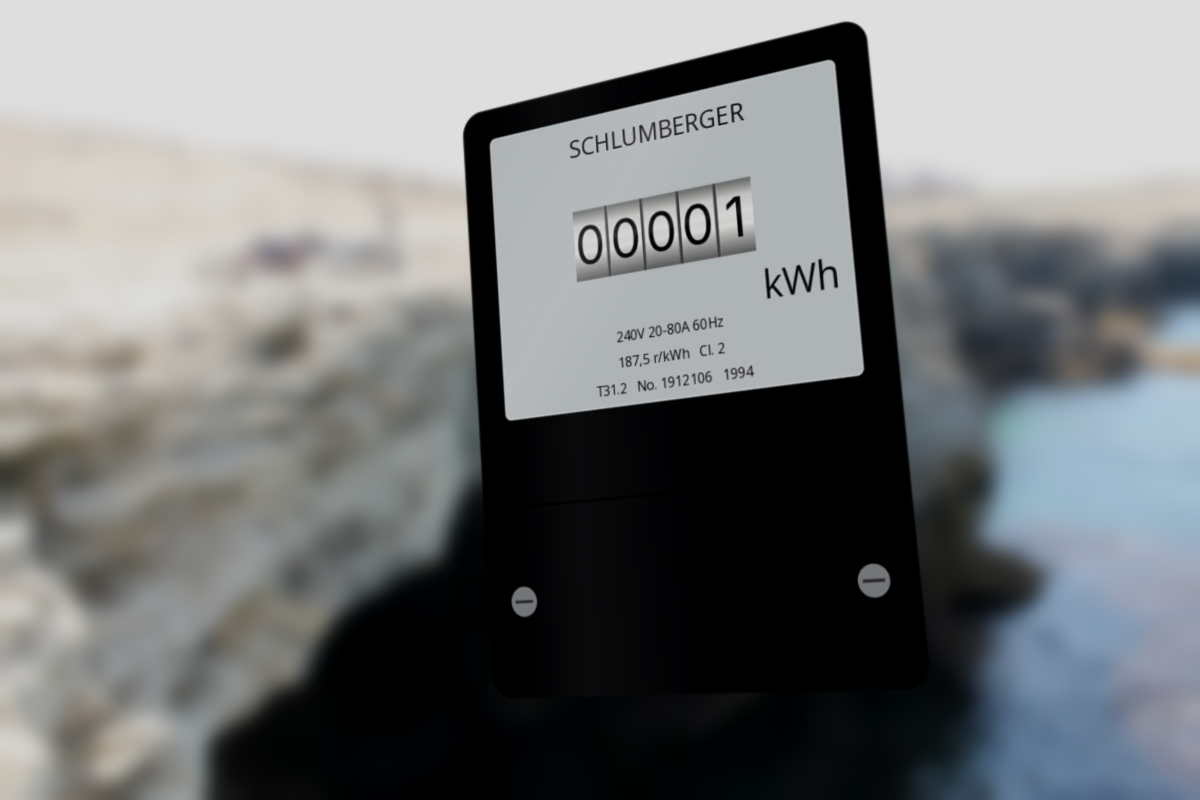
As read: 1kWh
